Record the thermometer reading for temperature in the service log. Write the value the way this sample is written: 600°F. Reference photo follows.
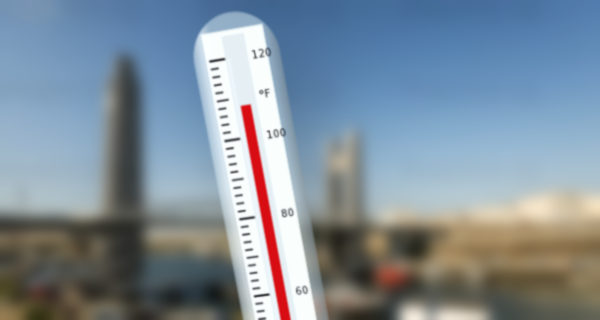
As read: 108°F
